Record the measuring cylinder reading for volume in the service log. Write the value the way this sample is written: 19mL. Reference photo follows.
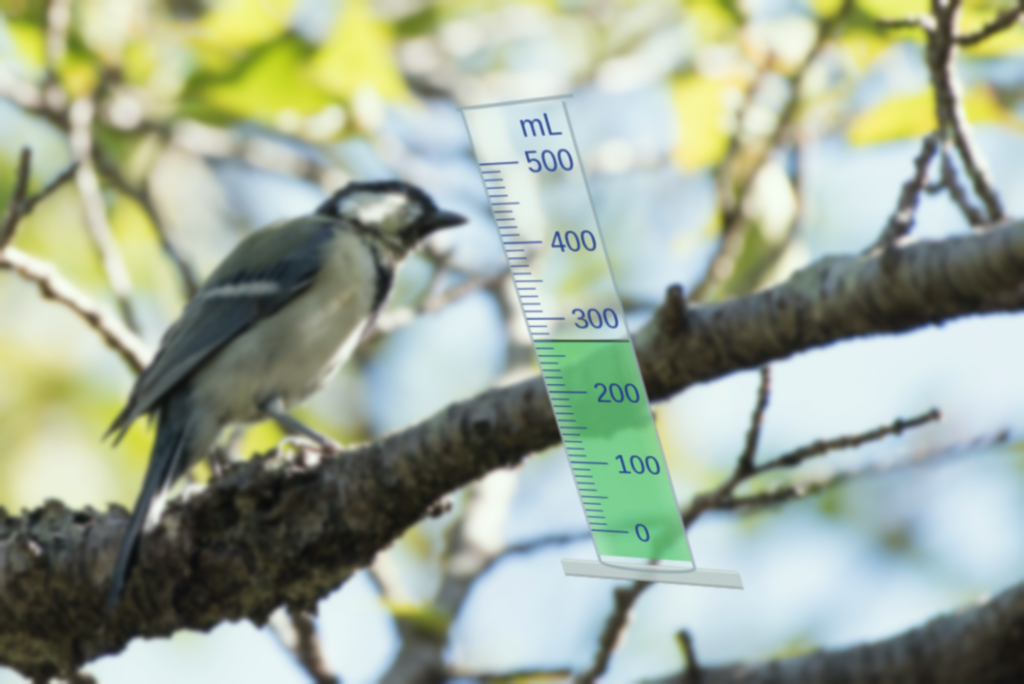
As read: 270mL
